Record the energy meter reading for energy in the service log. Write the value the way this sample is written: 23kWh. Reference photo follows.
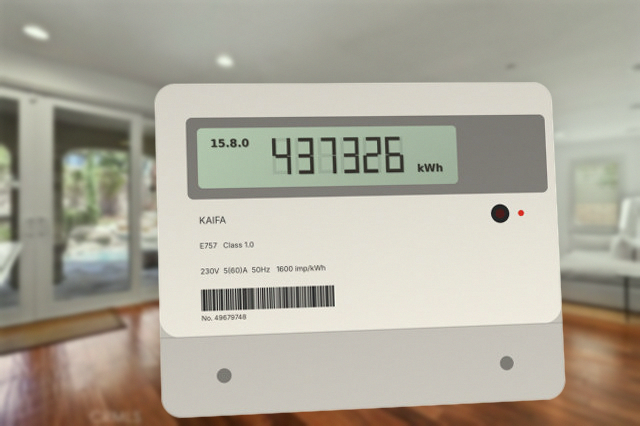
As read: 437326kWh
